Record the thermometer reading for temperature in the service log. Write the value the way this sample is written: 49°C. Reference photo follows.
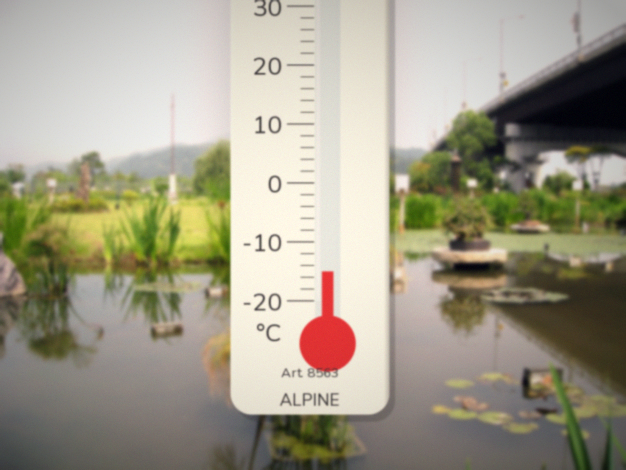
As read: -15°C
